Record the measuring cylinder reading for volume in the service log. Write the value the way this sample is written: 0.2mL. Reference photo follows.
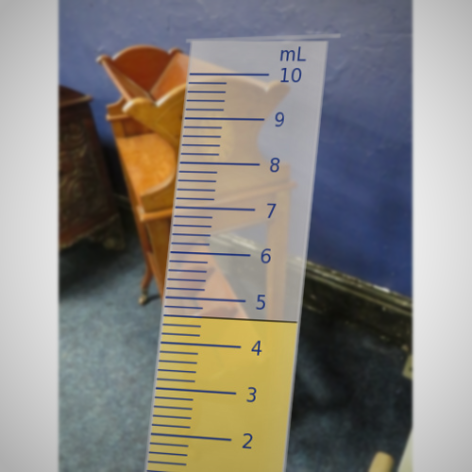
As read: 4.6mL
